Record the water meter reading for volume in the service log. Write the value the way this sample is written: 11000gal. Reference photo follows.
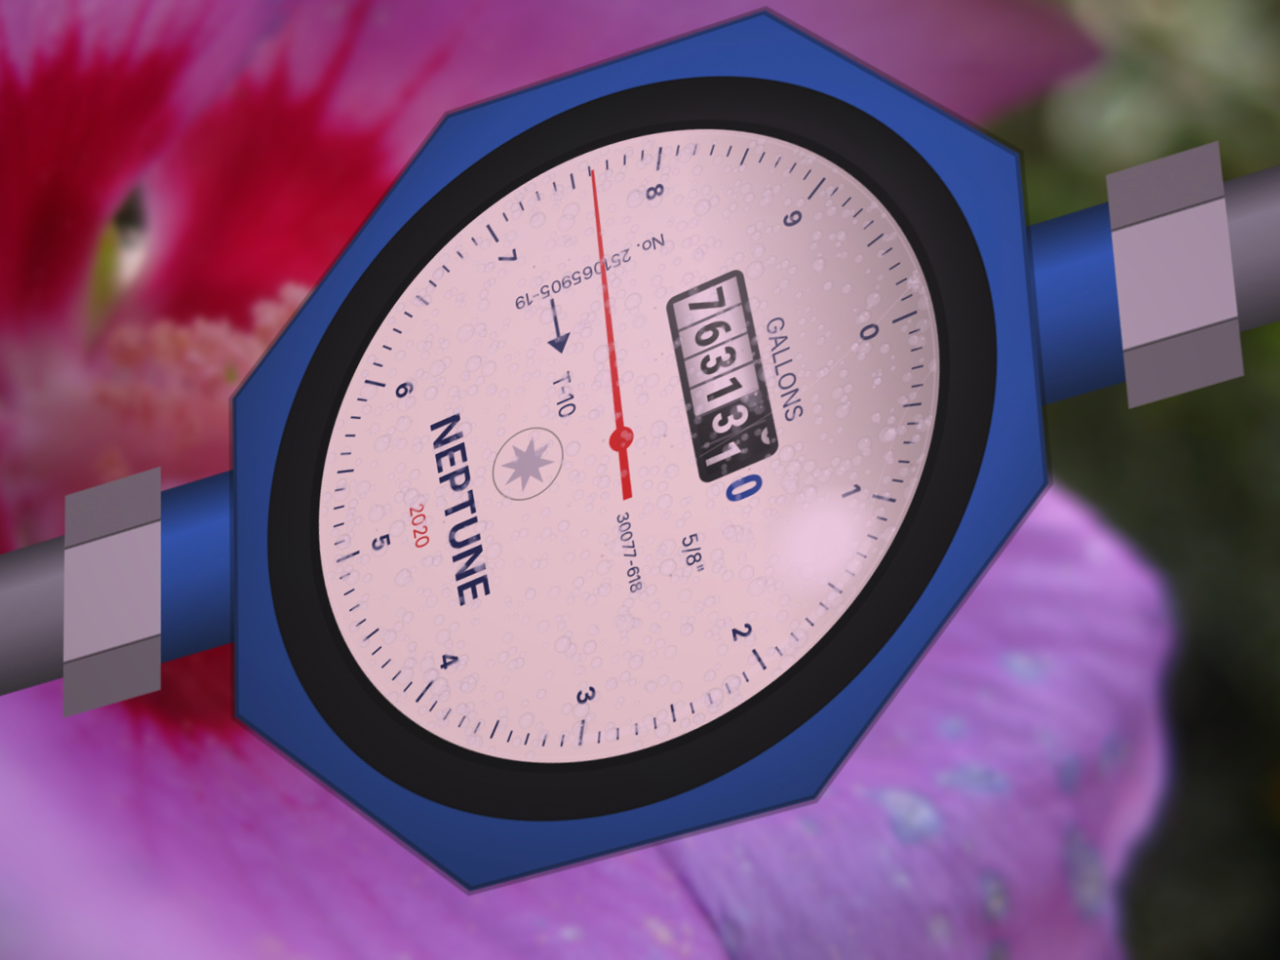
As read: 7631307.6gal
